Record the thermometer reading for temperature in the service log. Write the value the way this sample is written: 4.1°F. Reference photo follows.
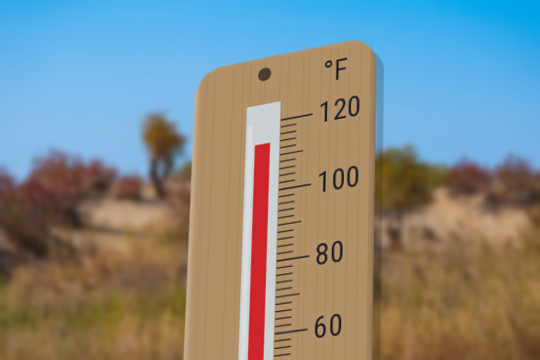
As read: 114°F
